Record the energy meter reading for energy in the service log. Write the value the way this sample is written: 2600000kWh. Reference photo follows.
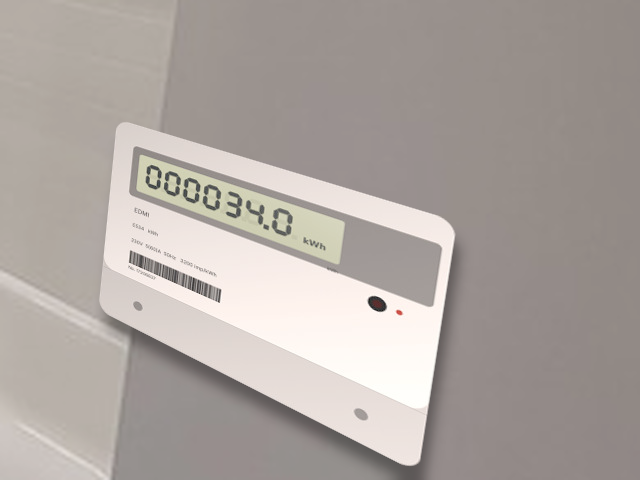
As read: 34.0kWh
